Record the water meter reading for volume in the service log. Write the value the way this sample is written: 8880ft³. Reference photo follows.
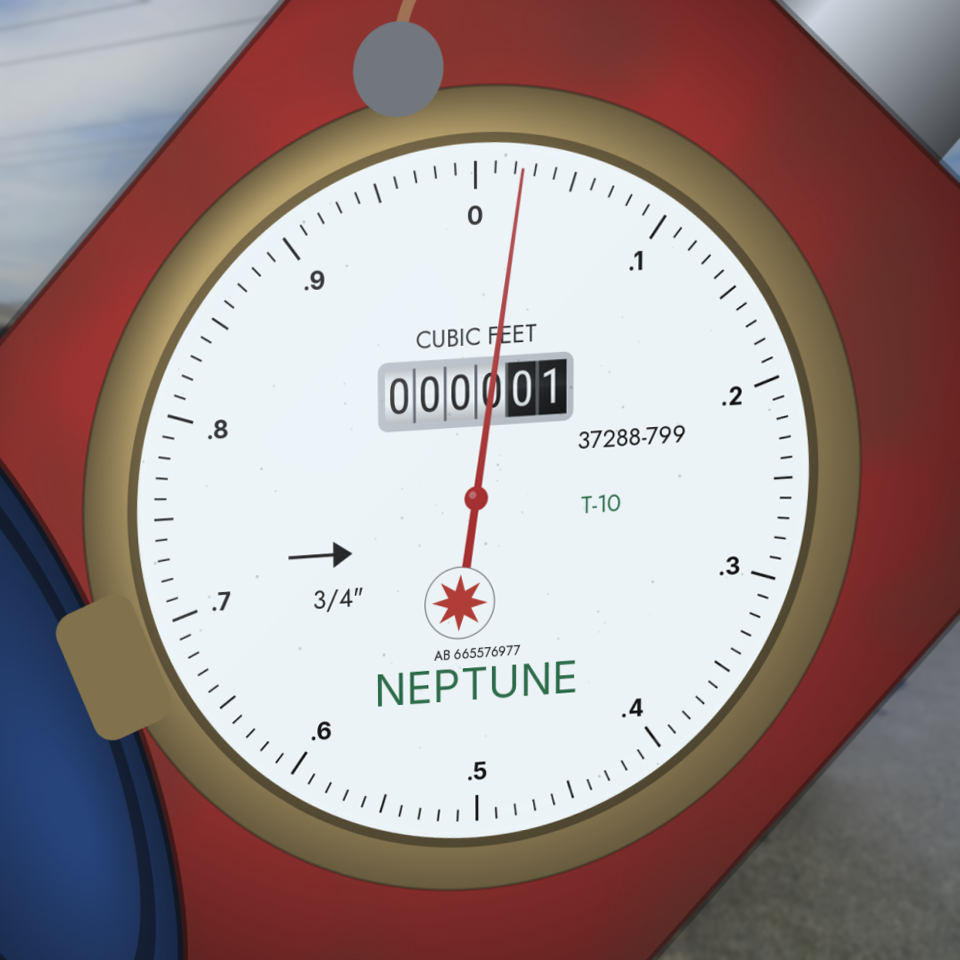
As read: 1.02ft³
